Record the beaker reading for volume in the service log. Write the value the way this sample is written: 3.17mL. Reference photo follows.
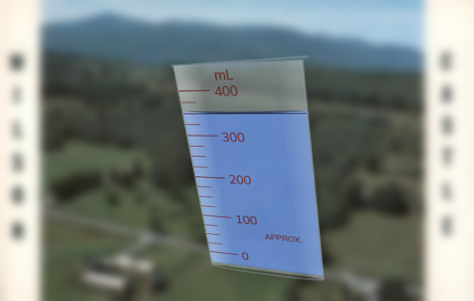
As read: 350mL
